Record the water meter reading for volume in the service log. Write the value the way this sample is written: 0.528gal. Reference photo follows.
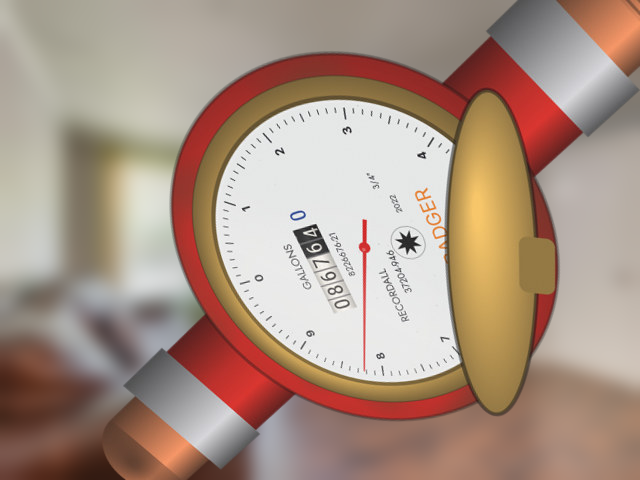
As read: 867638.2gal
